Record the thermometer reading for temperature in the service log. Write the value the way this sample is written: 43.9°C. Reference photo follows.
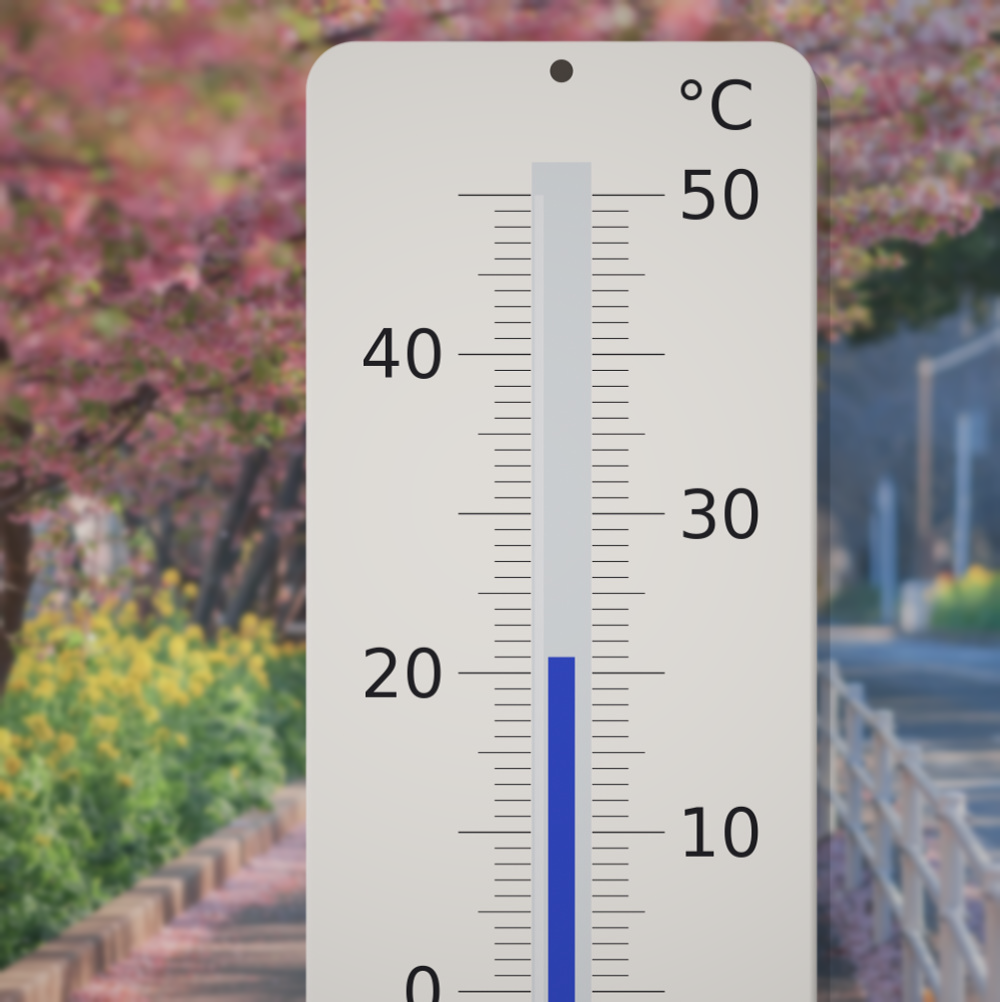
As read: 21°C
